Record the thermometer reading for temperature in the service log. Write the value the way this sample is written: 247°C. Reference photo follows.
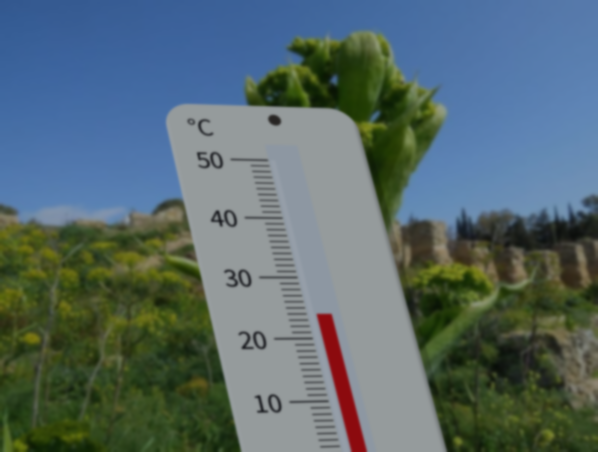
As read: 24°C
